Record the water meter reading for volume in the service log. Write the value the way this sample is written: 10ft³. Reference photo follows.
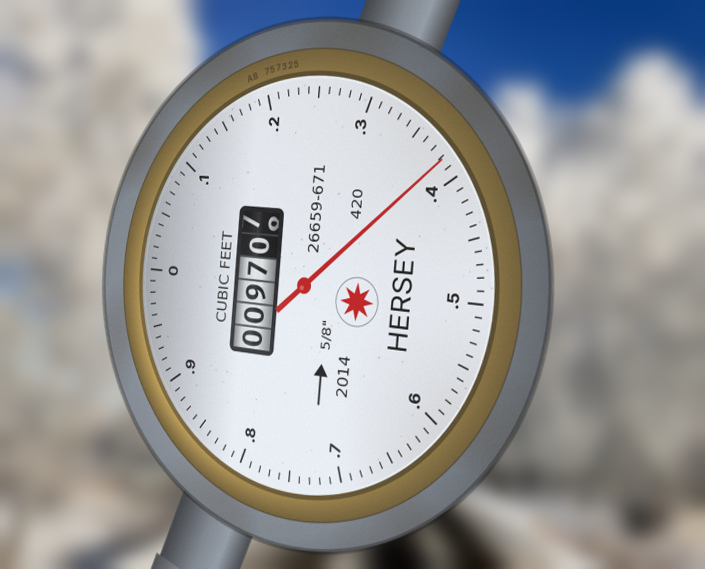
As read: 9707.38ft³
